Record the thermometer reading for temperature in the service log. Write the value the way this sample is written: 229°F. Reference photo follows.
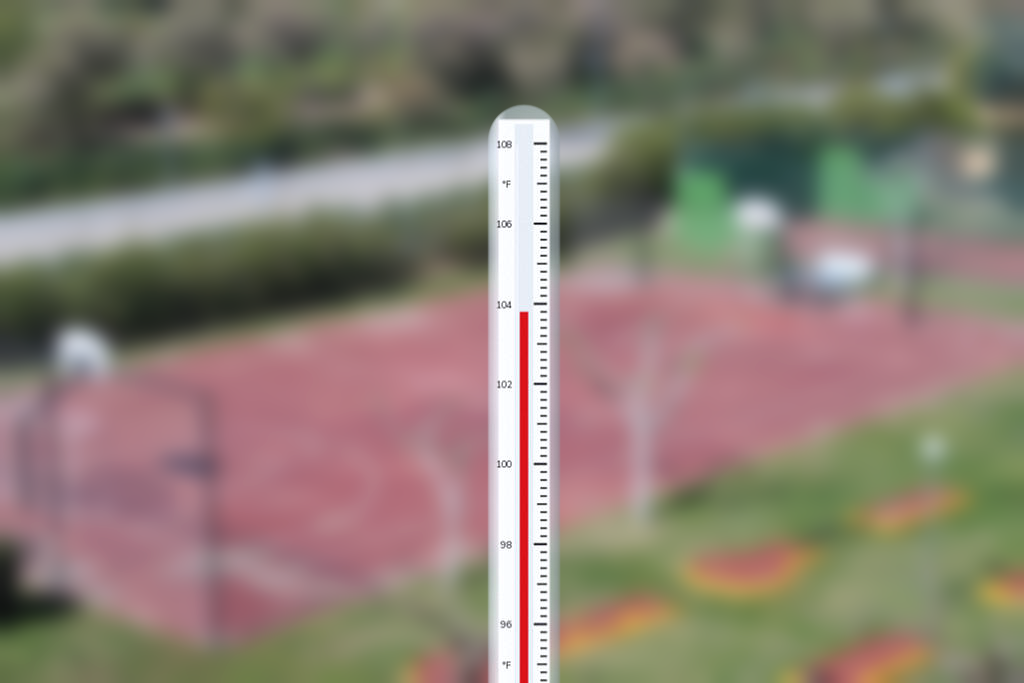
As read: 103.8°F
